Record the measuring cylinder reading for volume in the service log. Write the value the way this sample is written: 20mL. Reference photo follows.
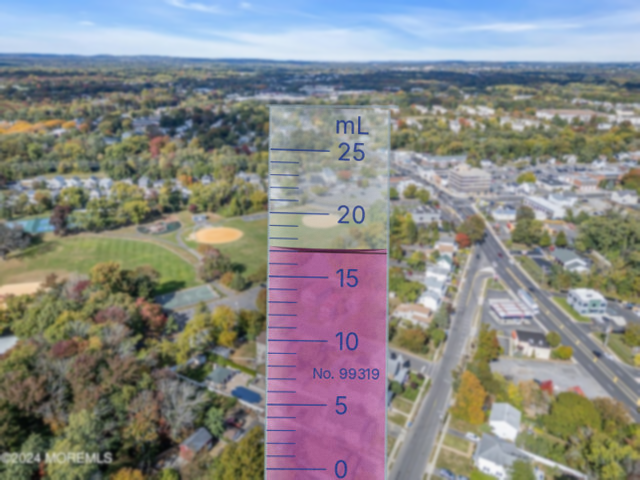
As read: 17mL
